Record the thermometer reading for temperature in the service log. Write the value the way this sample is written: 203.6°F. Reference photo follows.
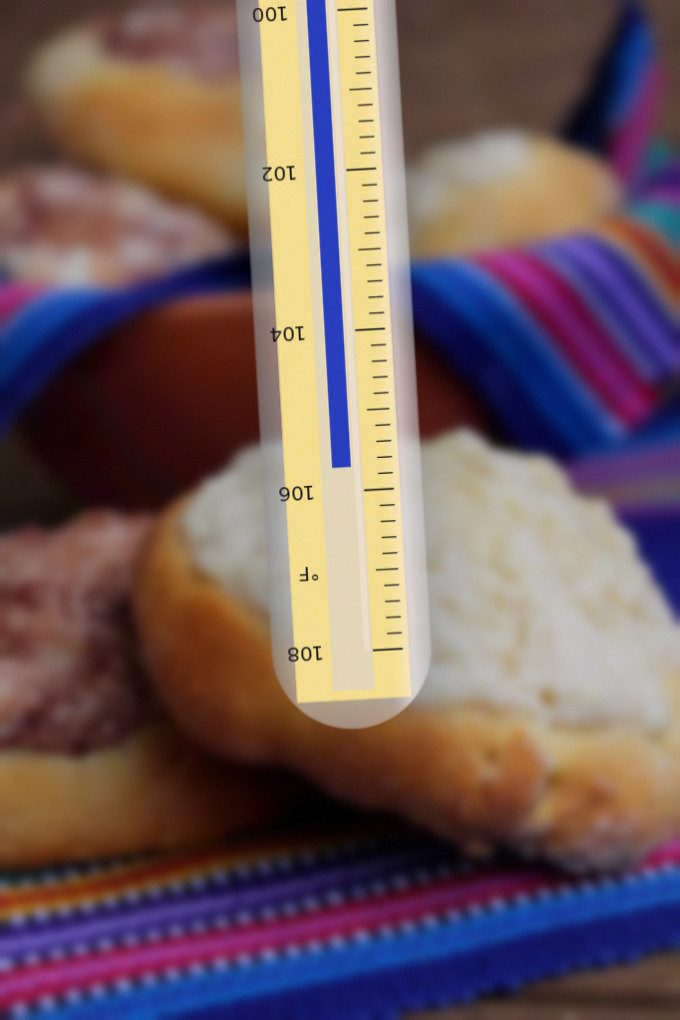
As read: 105.7°F
